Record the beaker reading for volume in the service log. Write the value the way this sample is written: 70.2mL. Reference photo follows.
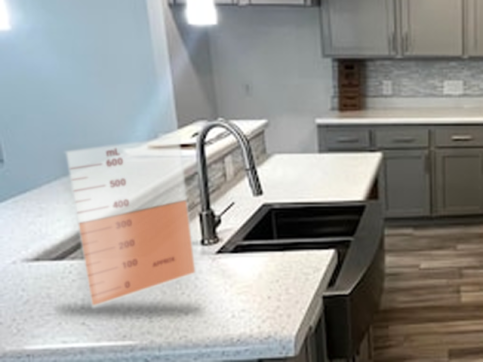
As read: 350mL
